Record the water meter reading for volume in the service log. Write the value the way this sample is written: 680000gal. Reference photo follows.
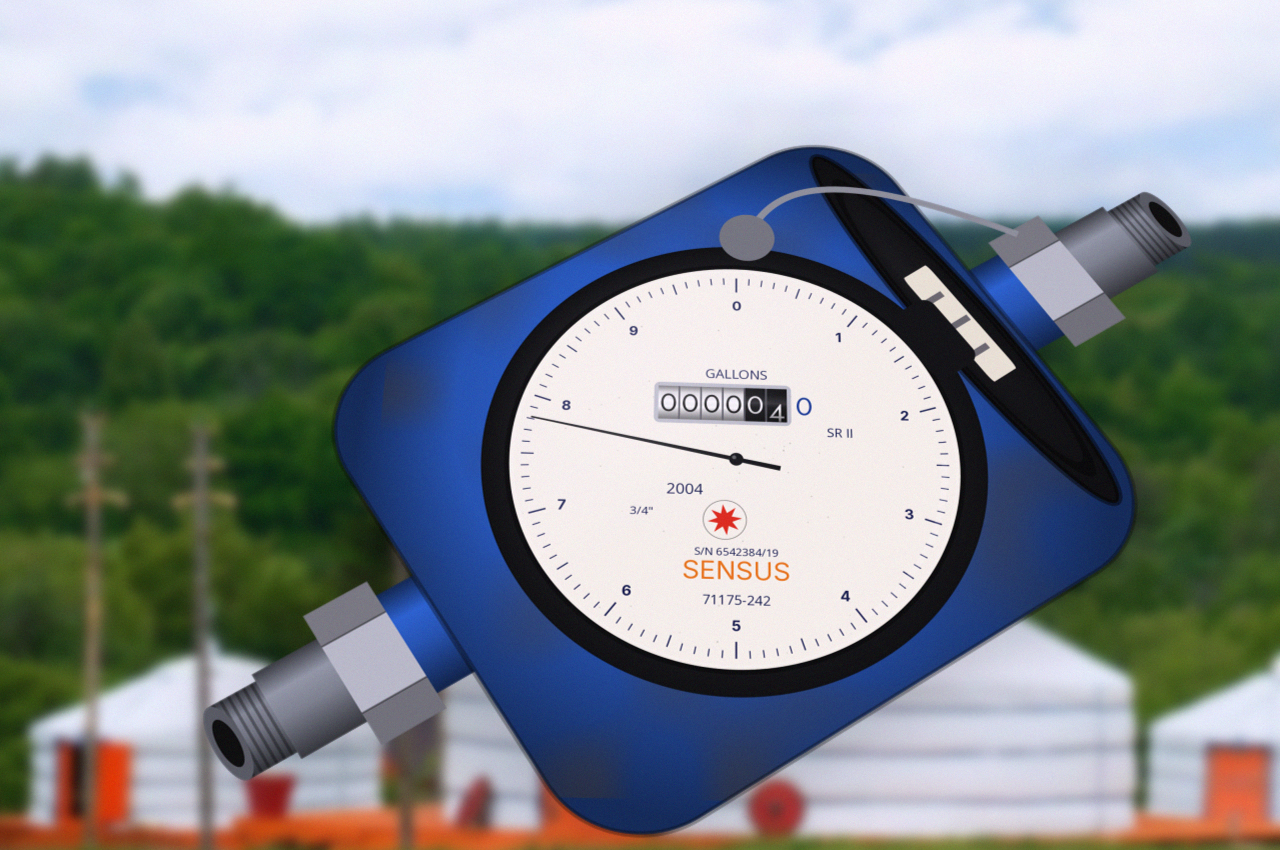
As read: 37.8gal
